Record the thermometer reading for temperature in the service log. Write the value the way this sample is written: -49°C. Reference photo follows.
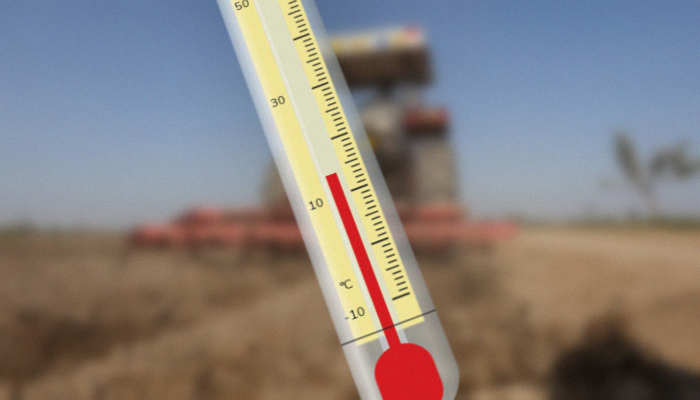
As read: 14°C
